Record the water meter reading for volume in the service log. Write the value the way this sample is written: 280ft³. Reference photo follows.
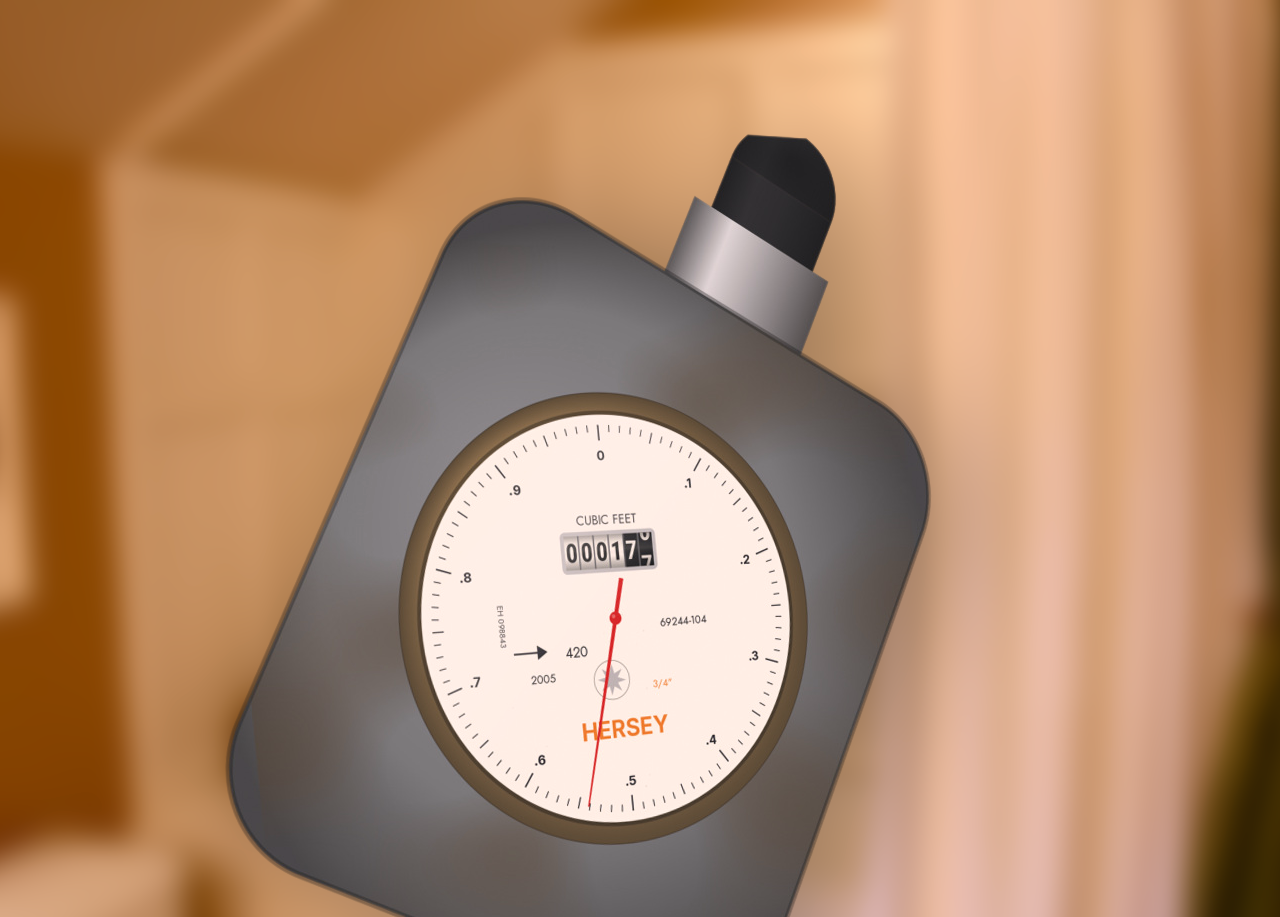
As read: 176.54ft³
